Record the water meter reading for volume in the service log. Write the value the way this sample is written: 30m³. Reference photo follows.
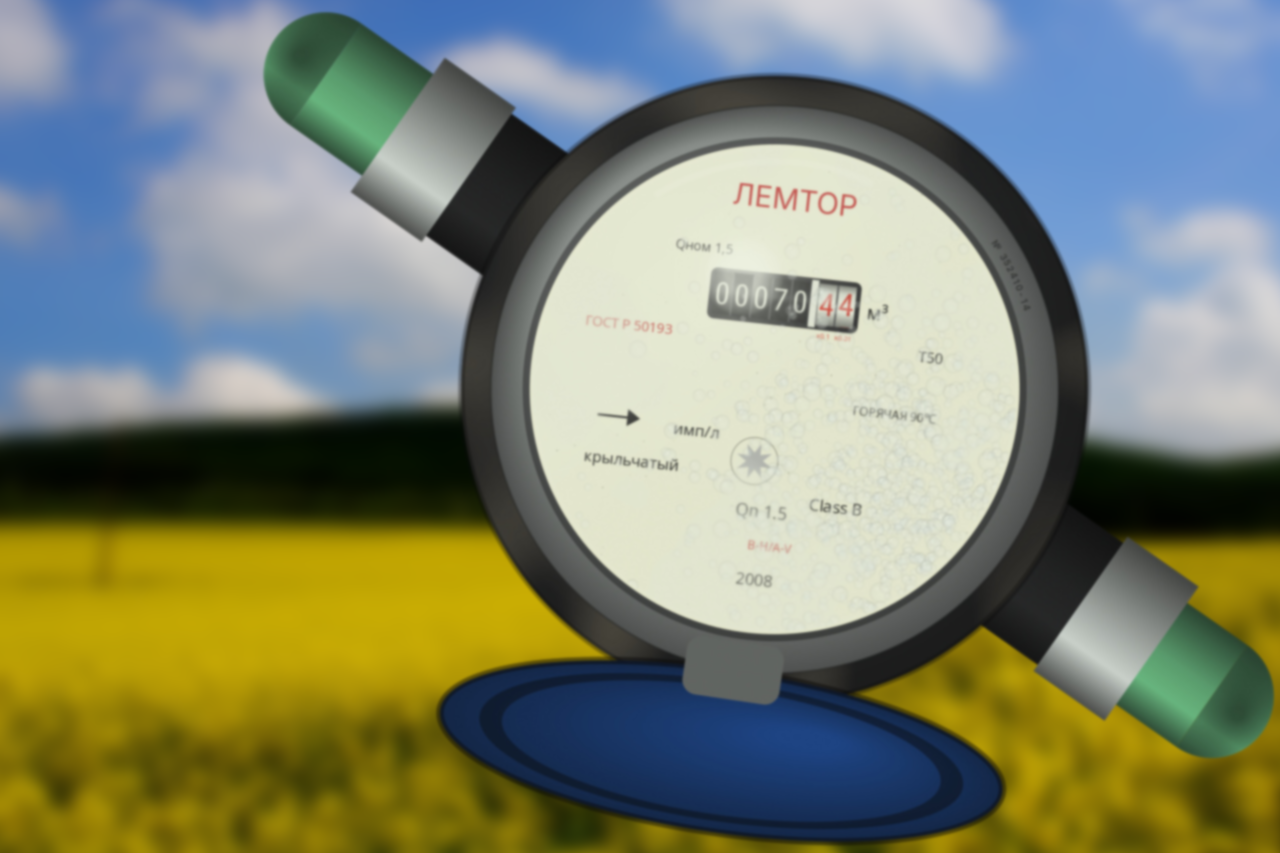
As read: 70.44m³
